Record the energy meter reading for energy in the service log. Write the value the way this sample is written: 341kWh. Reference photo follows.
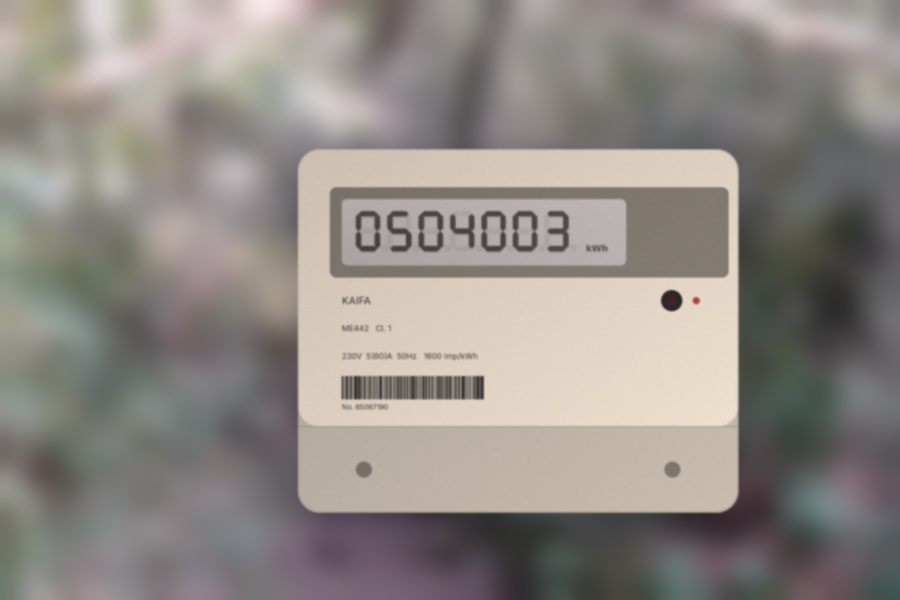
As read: 504003kWh
